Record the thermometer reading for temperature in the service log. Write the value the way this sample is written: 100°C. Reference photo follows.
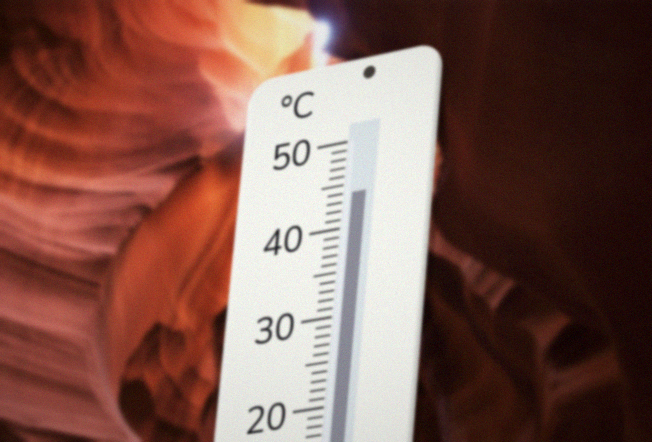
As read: 44°C
